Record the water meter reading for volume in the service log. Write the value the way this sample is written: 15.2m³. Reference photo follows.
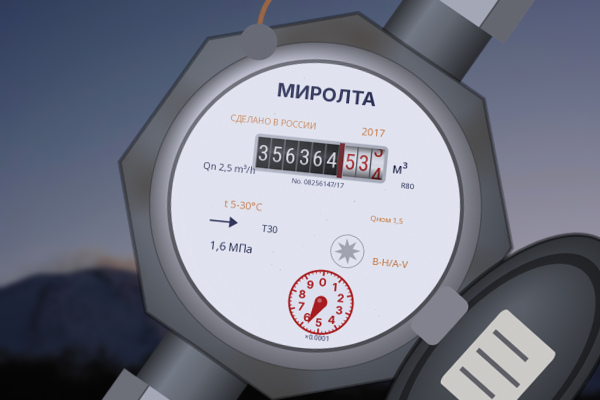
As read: 356364.5335m³
